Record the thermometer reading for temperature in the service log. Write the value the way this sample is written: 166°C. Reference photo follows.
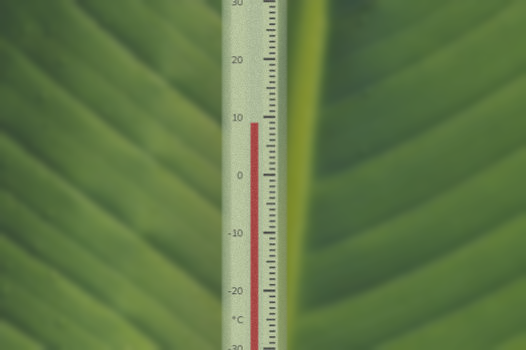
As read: 9°C
